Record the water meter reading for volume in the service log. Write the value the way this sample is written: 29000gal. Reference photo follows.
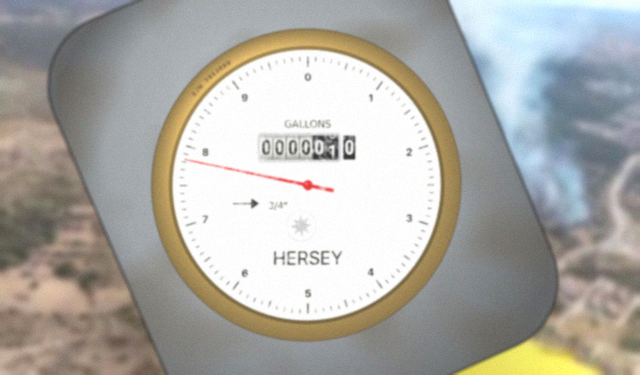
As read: 7.8gal
